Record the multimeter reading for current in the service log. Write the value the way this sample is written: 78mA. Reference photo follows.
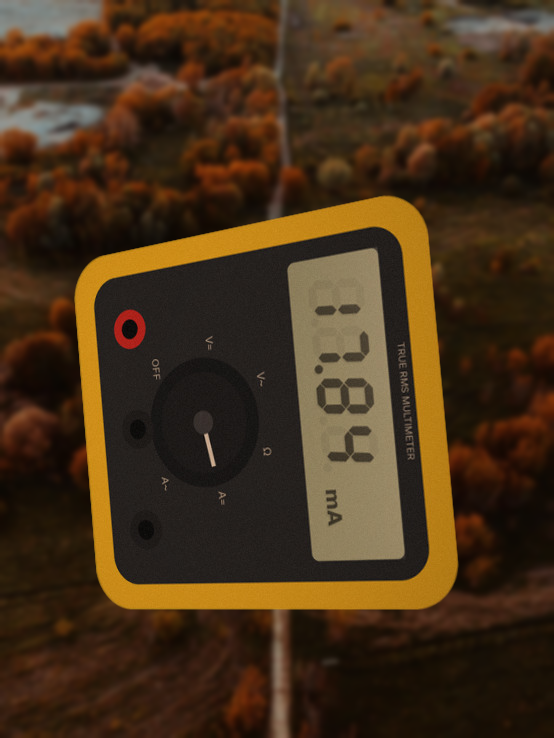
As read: 17.84mA
